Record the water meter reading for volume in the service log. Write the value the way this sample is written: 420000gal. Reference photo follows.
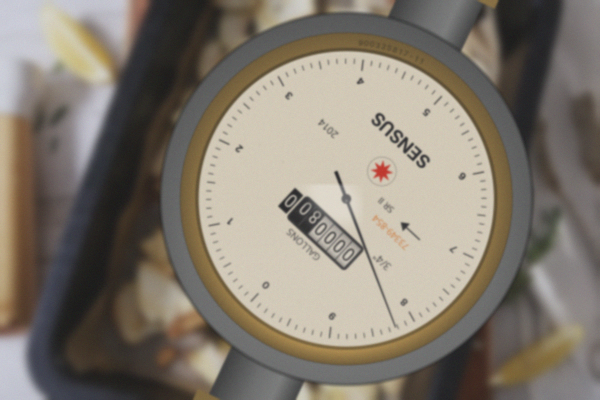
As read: 798.2gal
